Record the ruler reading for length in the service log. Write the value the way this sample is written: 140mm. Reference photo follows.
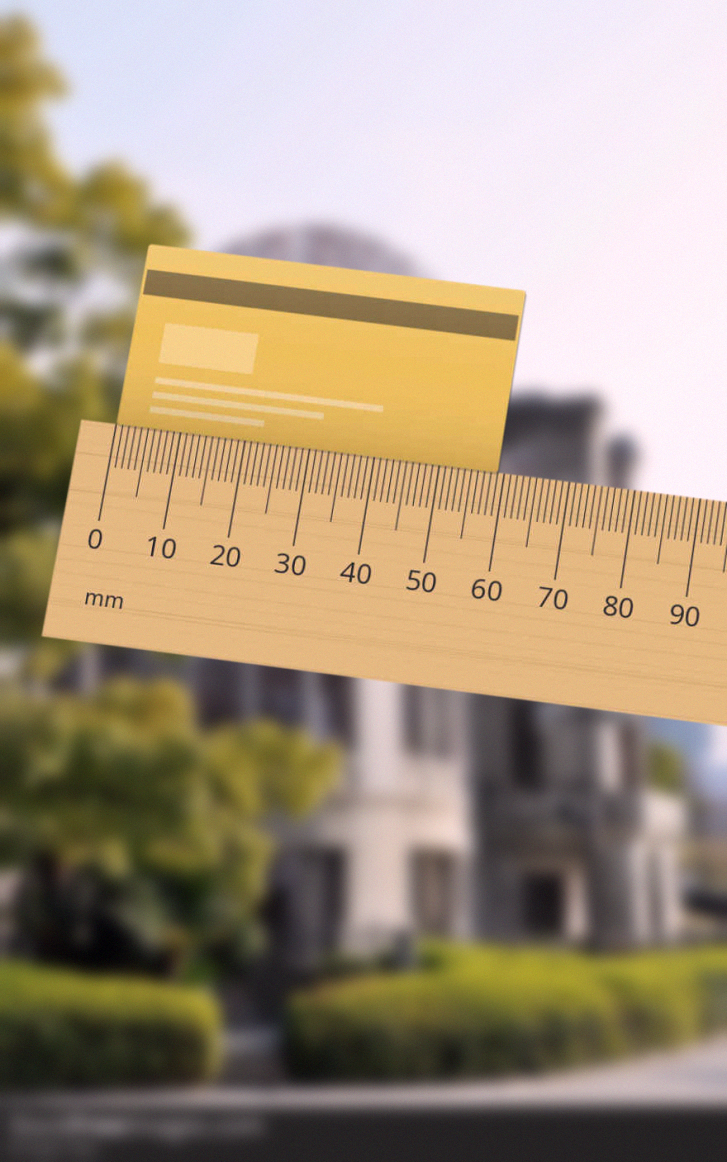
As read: 59mm
